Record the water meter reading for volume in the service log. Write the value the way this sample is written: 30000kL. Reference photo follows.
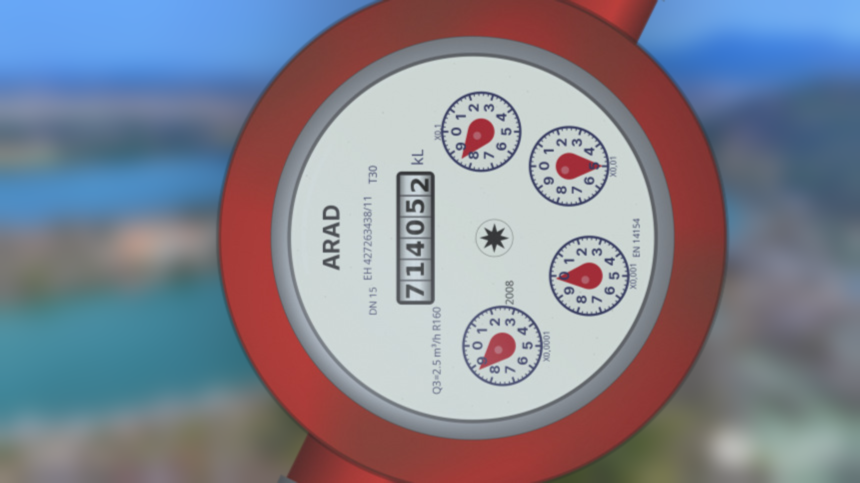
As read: 714051.8498kL
